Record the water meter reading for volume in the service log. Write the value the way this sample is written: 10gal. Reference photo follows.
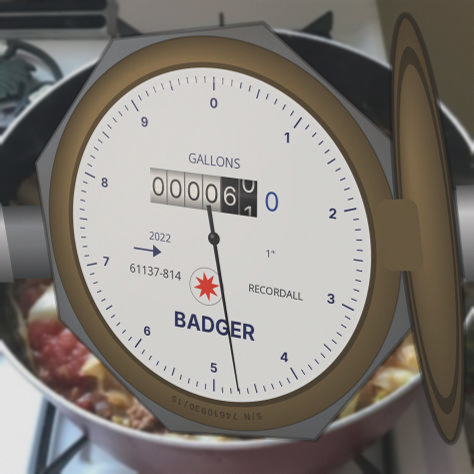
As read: 604.7gal
